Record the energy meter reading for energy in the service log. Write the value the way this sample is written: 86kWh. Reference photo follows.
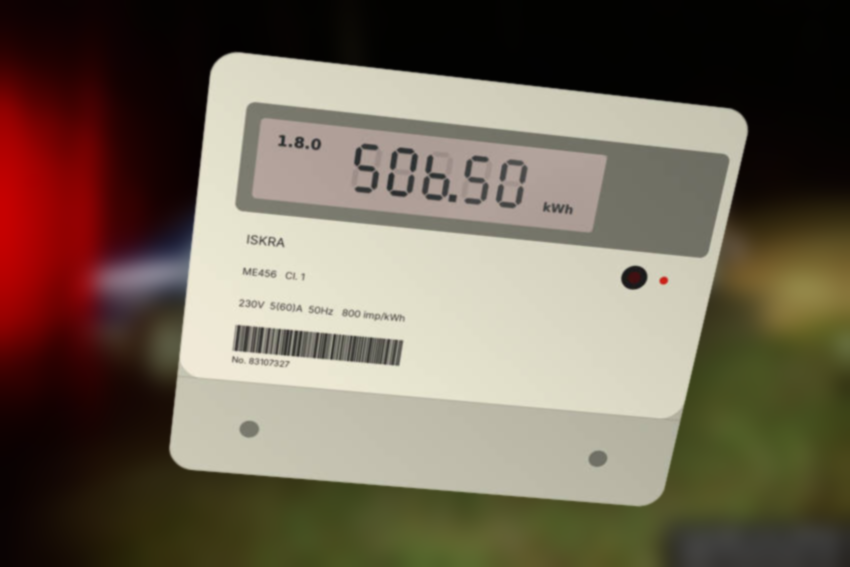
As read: 506.50kWh
